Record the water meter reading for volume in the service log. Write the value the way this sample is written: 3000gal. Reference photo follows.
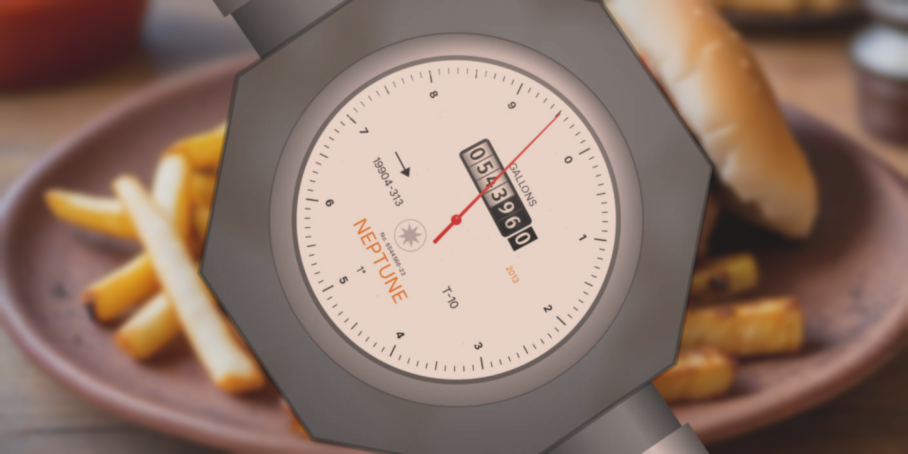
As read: 543959.5gal
